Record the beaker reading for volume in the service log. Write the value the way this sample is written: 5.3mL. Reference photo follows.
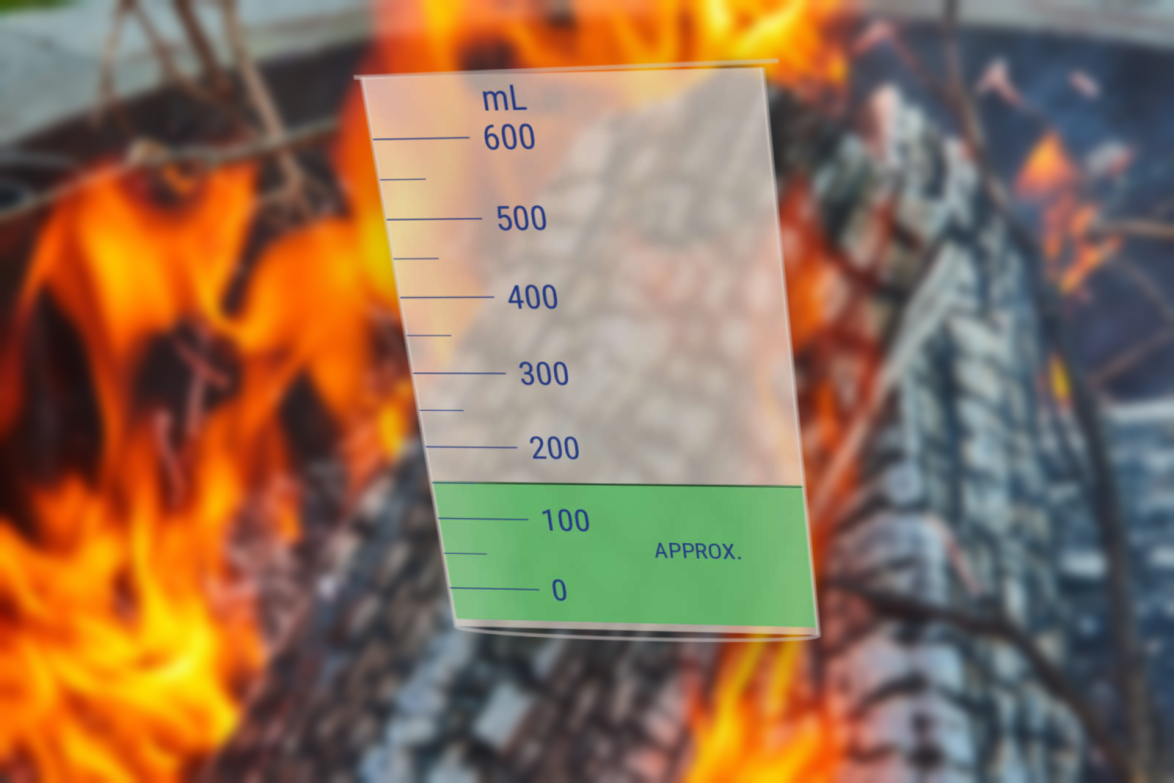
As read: 150mL
